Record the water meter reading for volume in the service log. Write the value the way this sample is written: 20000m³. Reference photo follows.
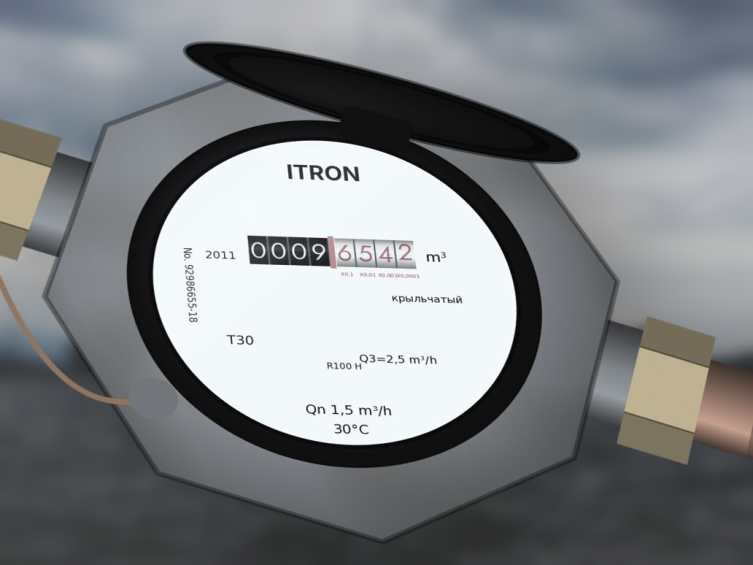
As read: 9.6542m³
